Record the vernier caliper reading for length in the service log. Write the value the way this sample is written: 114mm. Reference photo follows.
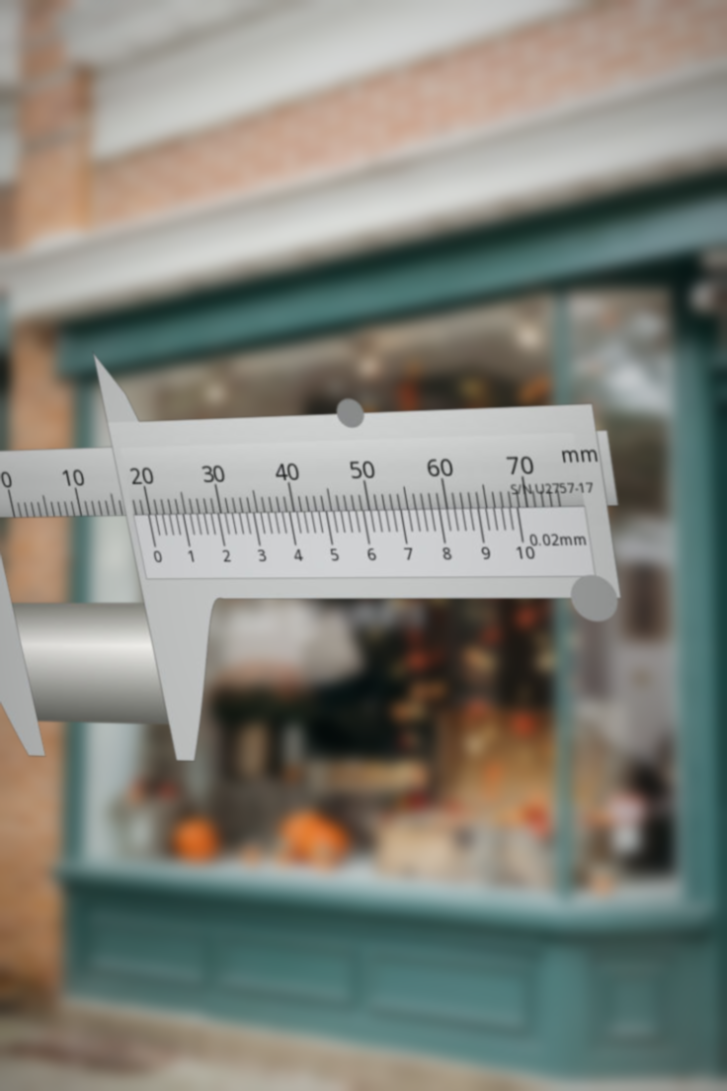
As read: 19.8mm
